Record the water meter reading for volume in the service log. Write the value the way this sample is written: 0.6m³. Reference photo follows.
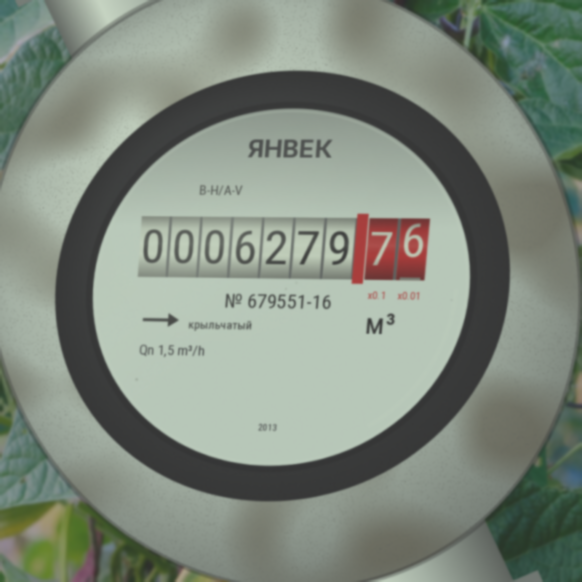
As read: 6279.76m³
